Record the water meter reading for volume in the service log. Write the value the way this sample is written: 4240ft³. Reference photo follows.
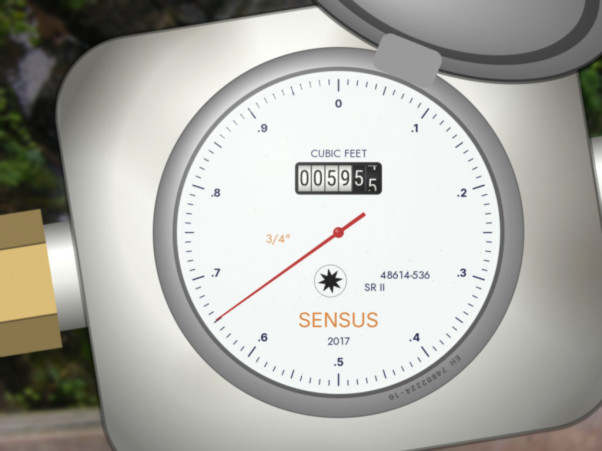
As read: 5954.65ft³
